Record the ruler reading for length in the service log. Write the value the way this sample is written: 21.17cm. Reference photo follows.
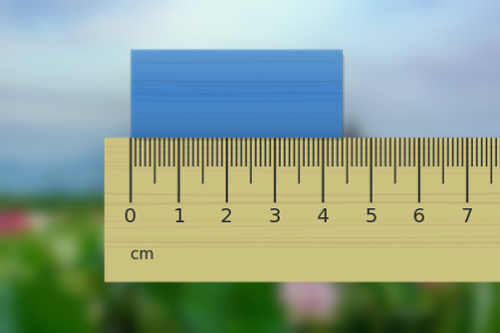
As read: 4.4cm
